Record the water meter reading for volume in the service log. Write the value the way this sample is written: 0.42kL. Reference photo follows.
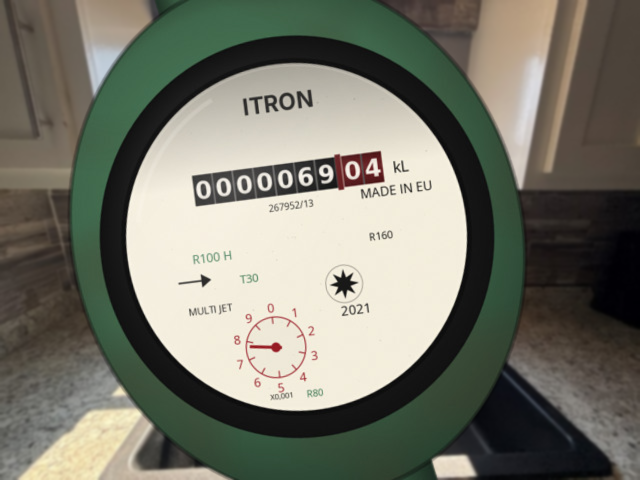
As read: 69.047kL
